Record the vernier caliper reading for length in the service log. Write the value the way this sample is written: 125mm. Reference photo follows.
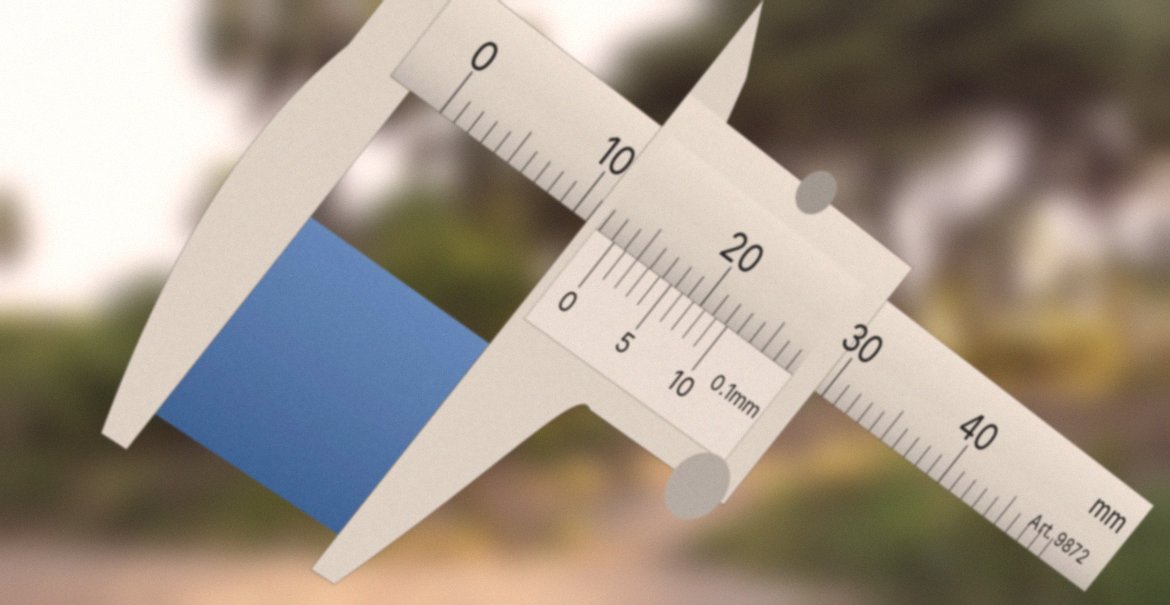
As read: 13.2mm
